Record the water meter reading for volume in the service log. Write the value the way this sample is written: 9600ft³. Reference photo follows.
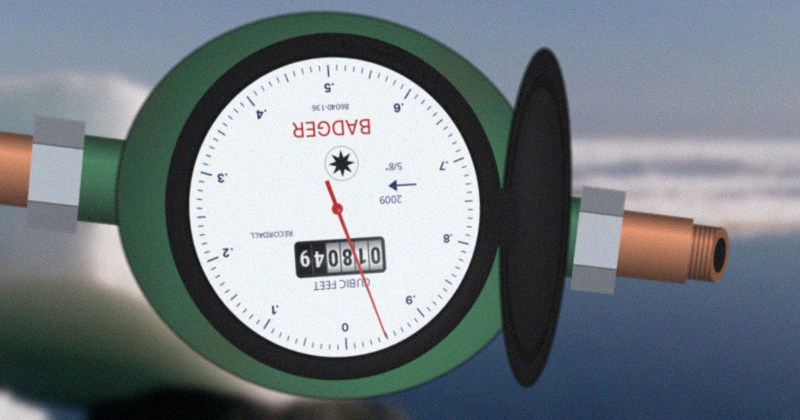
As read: 18048.95ft³
